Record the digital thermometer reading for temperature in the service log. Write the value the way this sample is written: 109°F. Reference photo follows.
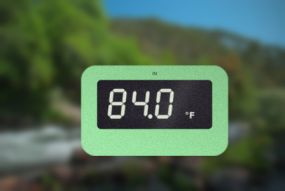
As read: 84.0°F
